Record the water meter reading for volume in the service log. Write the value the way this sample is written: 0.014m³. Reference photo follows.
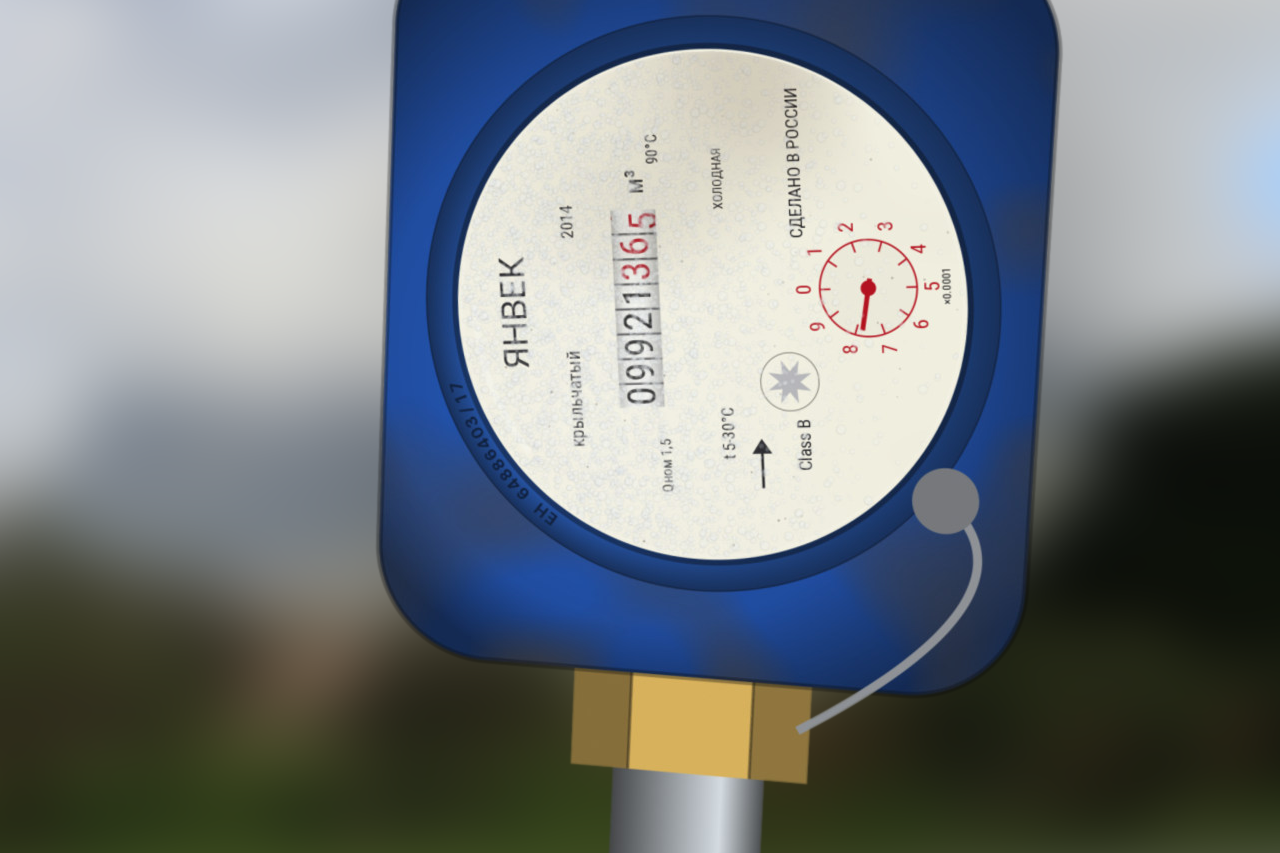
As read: 9921.3647m³
